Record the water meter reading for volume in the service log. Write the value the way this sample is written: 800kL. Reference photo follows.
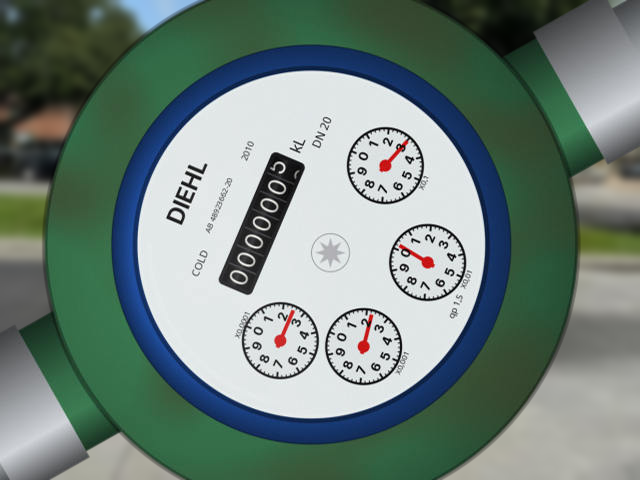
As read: 5.3022kL
